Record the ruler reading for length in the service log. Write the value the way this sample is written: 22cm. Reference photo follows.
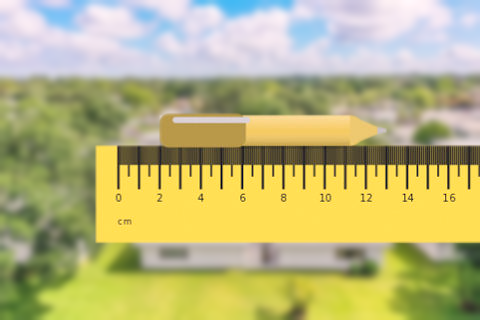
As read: 11cm
